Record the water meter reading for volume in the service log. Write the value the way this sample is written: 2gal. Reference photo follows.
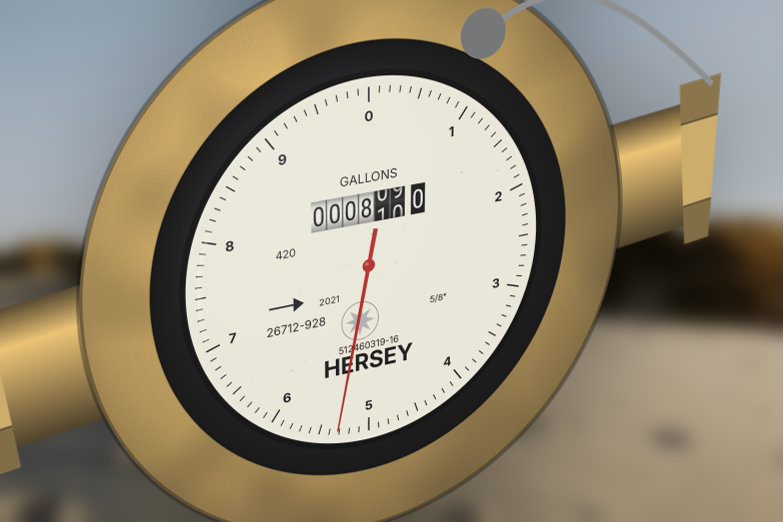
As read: 8095.3gal
